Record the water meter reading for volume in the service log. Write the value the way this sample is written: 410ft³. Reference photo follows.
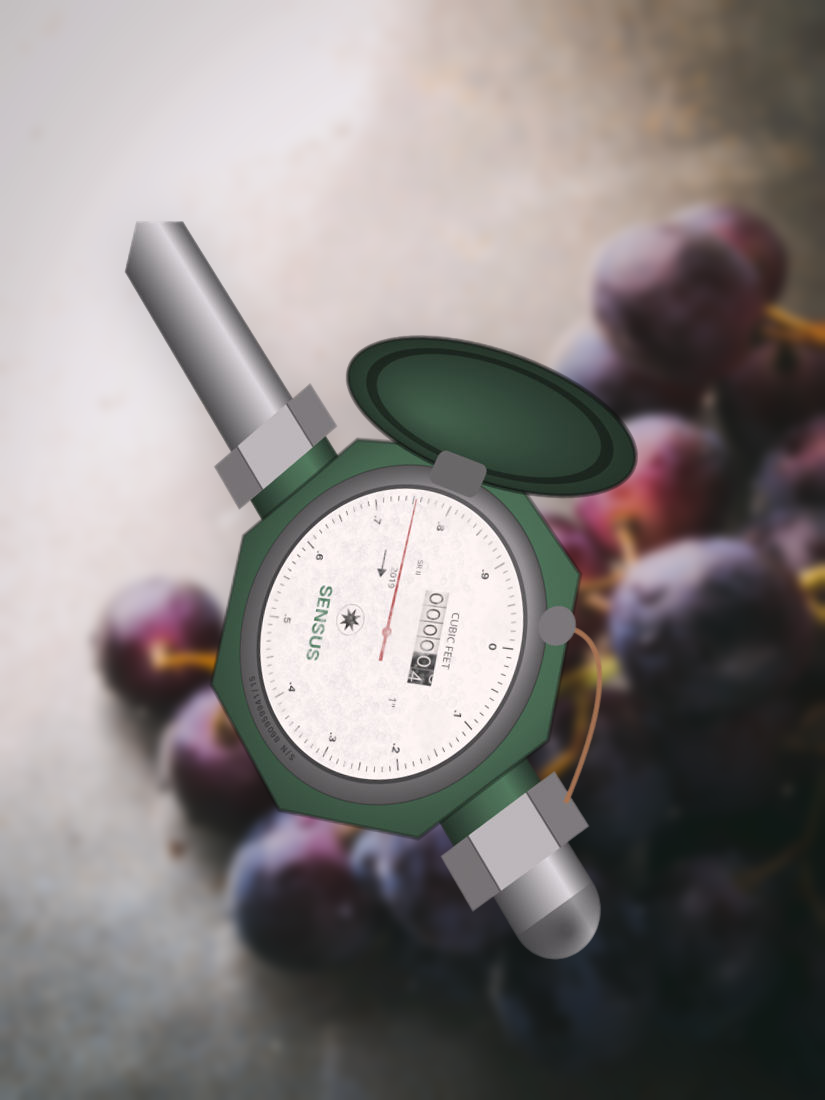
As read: 3.75ft³
